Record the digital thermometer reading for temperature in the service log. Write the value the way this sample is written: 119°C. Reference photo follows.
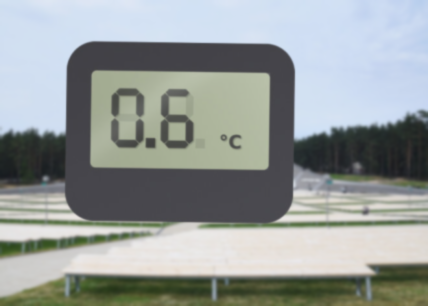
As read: 0.6°C
